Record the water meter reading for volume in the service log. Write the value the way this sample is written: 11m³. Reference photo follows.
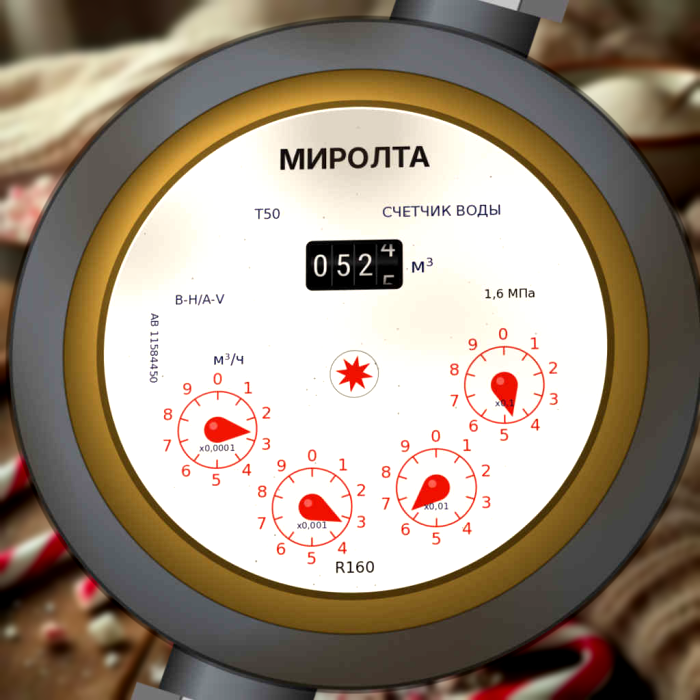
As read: 524.4632m³
